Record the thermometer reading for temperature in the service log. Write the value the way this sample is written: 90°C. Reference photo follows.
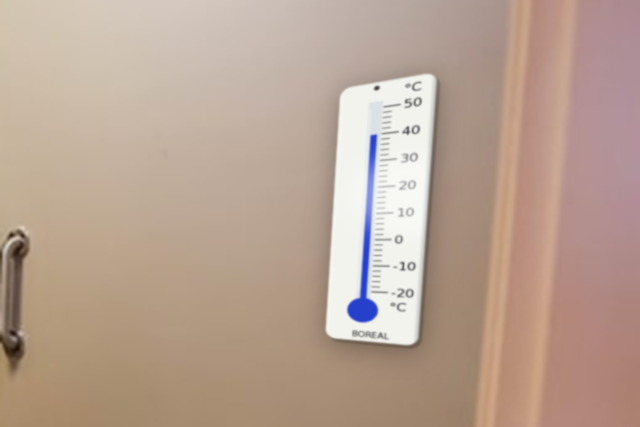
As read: 40°C
